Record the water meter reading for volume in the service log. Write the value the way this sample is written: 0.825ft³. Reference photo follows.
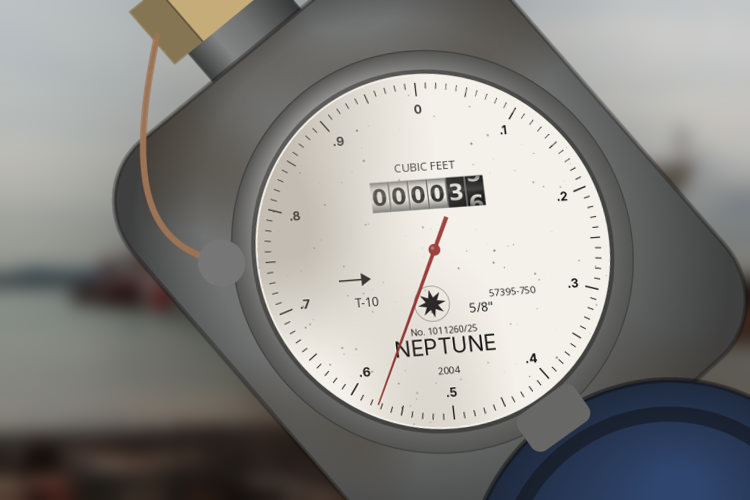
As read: 35.57ft³
